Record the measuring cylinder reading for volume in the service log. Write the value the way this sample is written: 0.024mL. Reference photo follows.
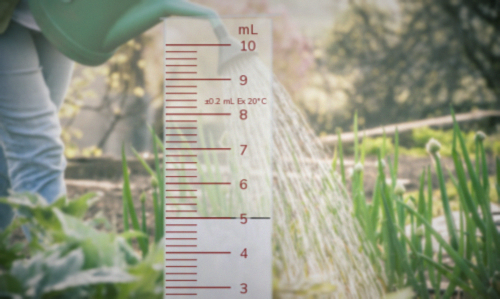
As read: 5mL
